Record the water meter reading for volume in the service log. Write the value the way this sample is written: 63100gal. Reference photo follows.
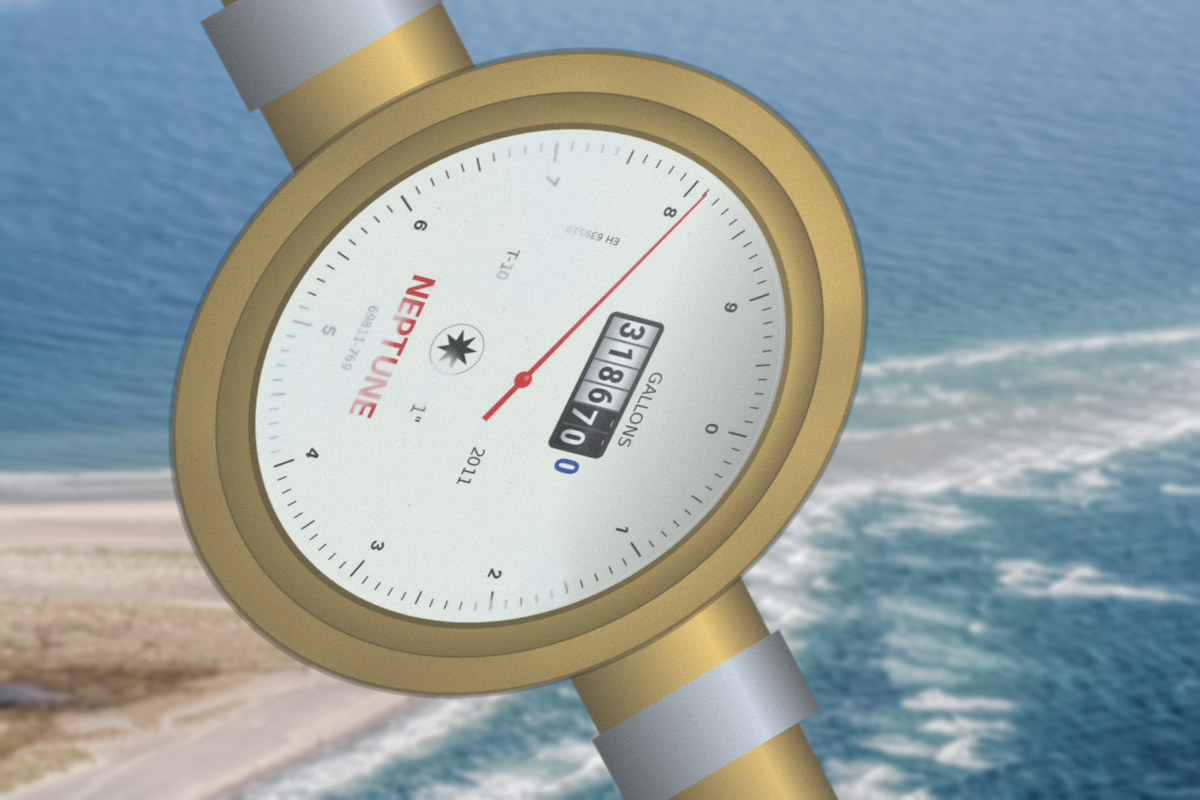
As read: 3186698.1gal
